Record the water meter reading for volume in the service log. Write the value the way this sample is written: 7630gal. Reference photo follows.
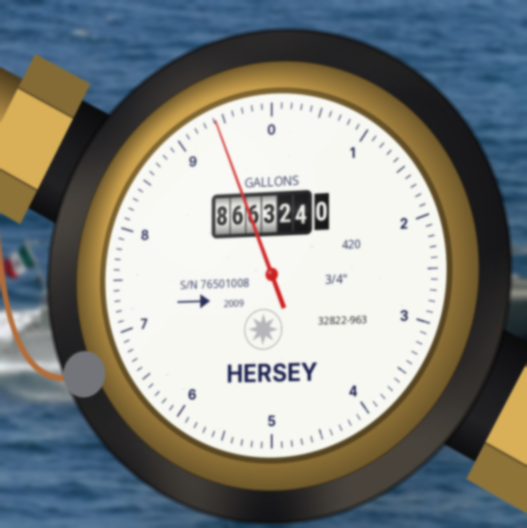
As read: 8663239.4gal
